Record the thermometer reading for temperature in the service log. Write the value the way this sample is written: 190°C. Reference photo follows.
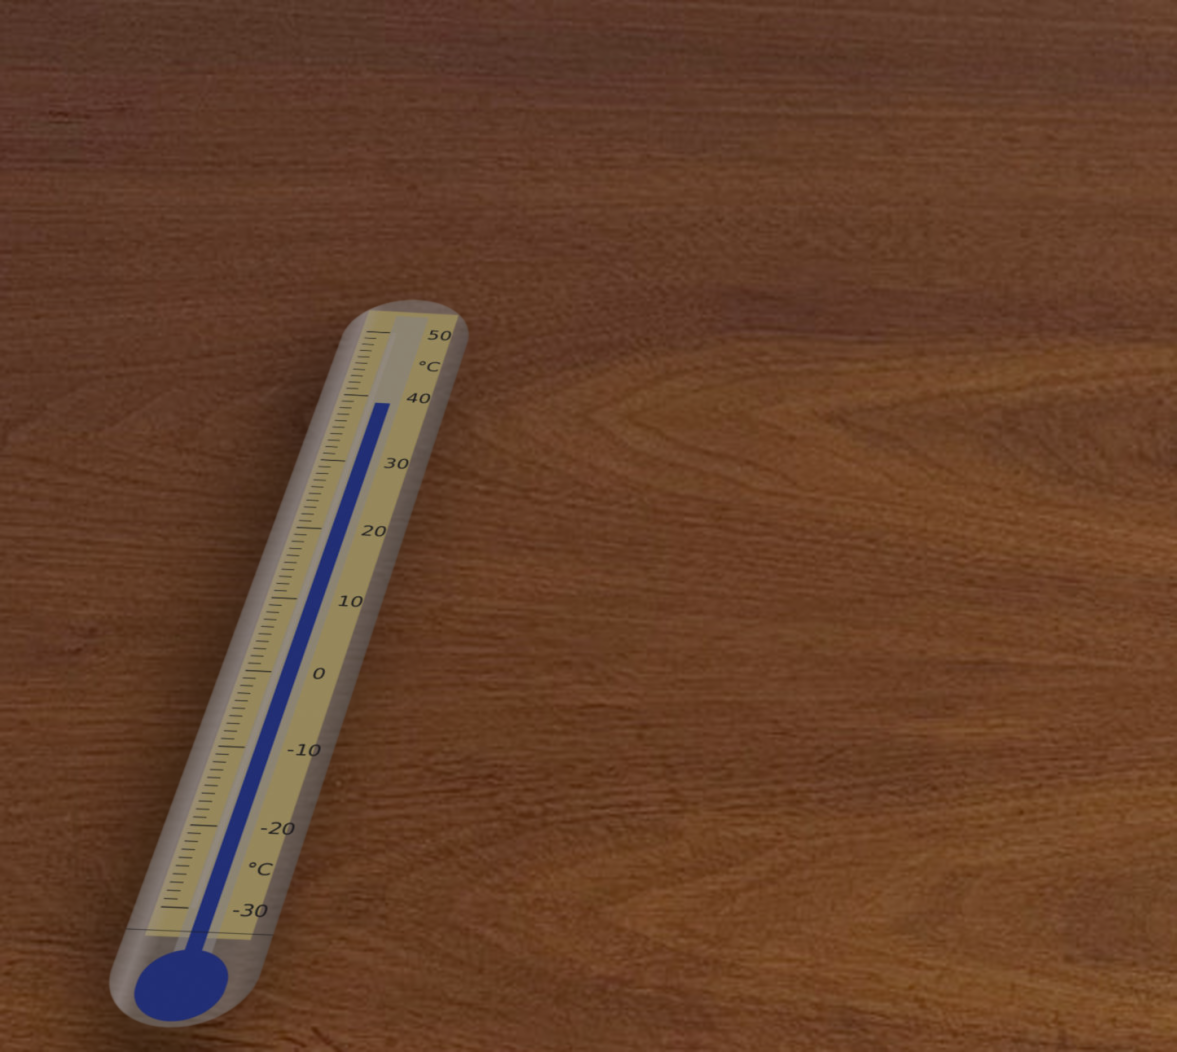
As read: 39°C
